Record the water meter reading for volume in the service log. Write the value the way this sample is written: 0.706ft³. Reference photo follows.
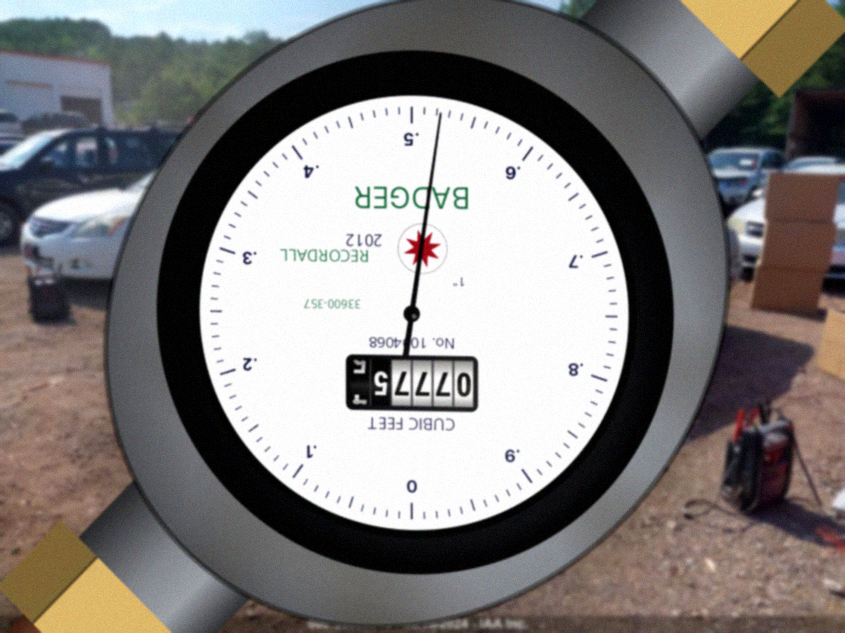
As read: 77754.52ft³
